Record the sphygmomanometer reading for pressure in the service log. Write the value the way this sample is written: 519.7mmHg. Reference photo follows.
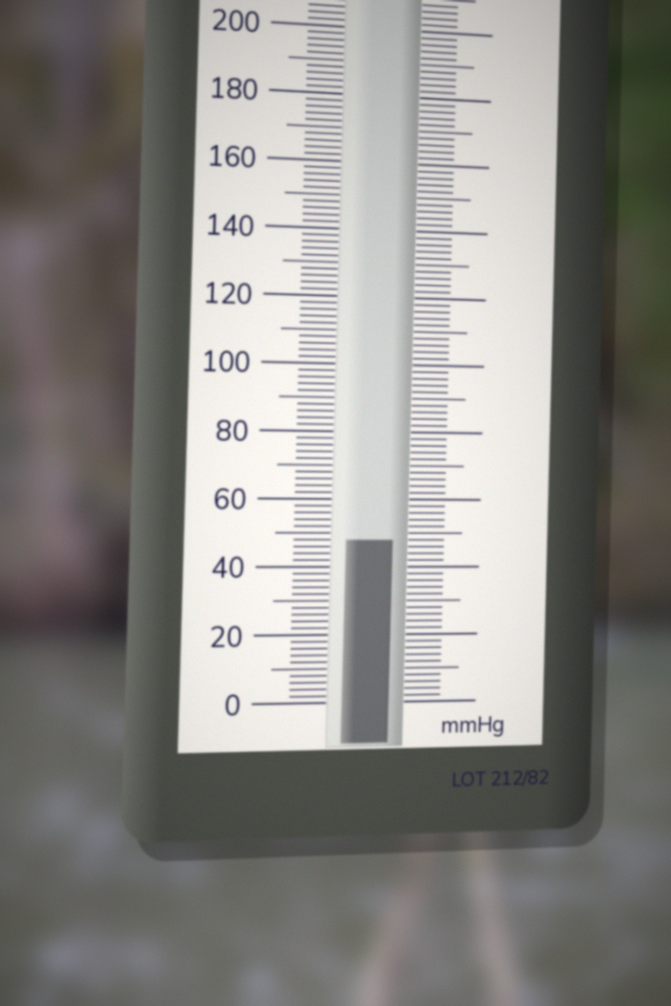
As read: 48mmHg
